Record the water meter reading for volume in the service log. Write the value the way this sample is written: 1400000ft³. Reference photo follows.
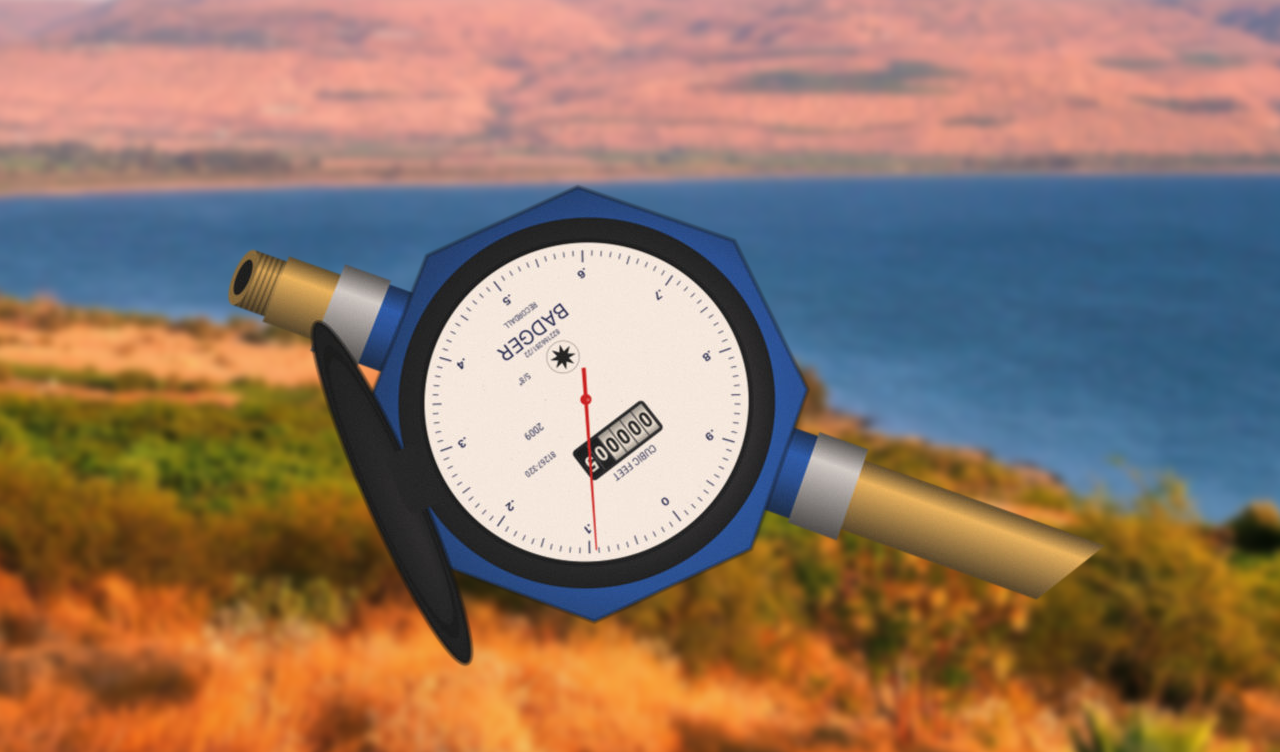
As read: 5.09ft³
